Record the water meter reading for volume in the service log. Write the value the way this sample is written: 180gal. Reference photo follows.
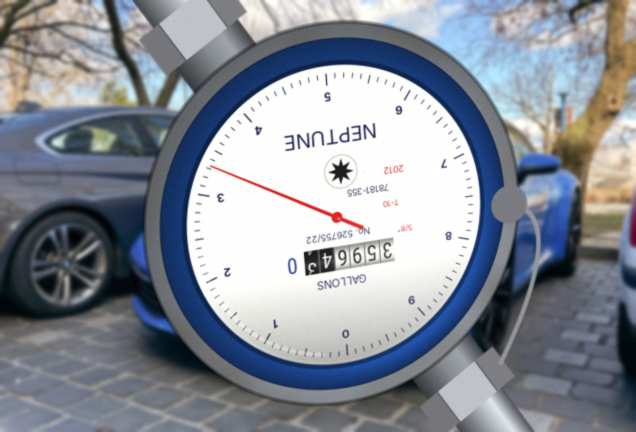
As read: 3596433.3gal
